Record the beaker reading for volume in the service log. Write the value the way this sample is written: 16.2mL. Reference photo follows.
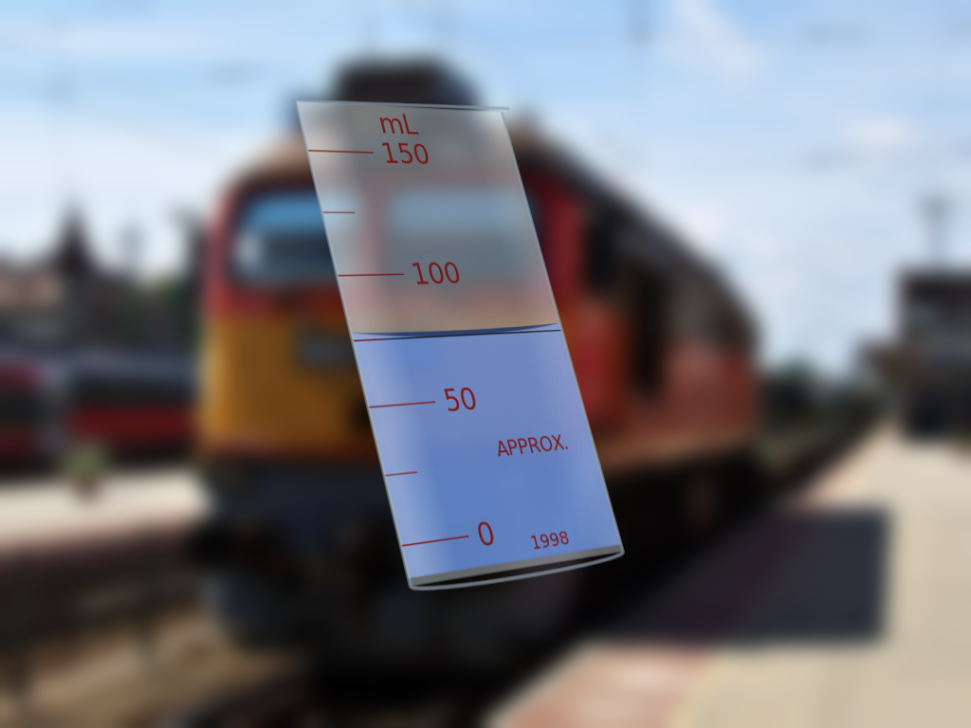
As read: 75mL
